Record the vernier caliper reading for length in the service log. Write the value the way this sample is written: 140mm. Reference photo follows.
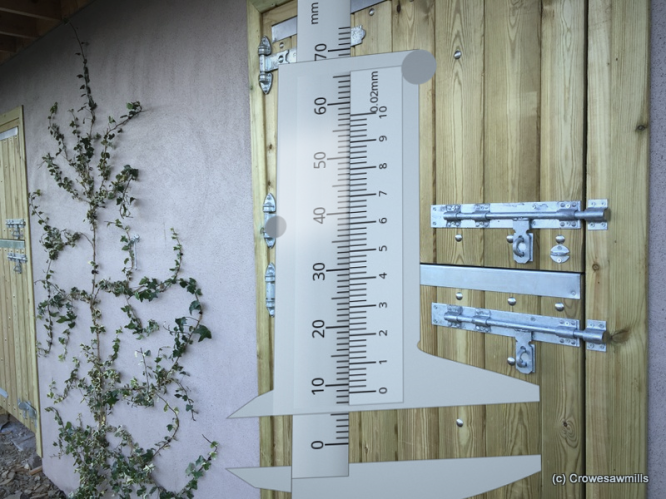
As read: 8.6mm
